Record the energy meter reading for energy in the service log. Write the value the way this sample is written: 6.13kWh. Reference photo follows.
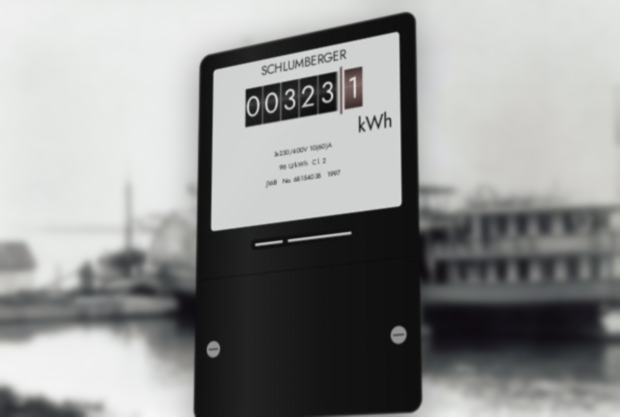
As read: 323.1kWh
